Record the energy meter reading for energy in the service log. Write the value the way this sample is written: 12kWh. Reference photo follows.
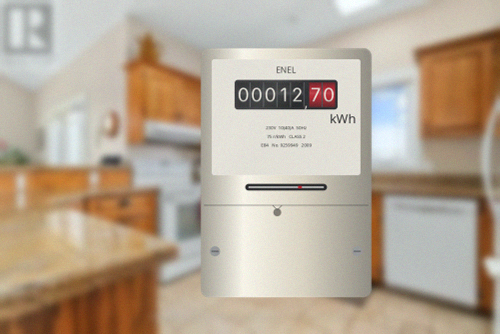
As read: 12.70kWh
